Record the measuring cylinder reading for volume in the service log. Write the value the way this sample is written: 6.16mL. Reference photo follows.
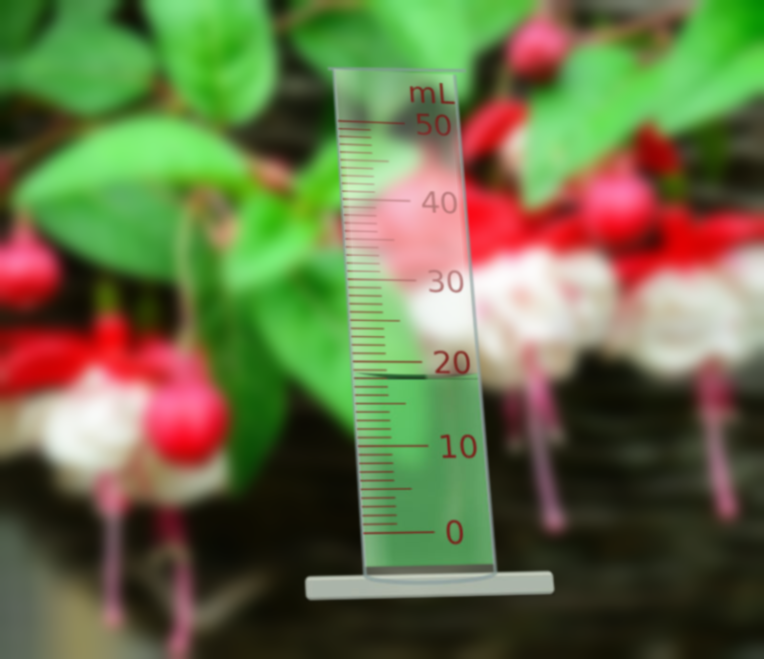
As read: 18mL
